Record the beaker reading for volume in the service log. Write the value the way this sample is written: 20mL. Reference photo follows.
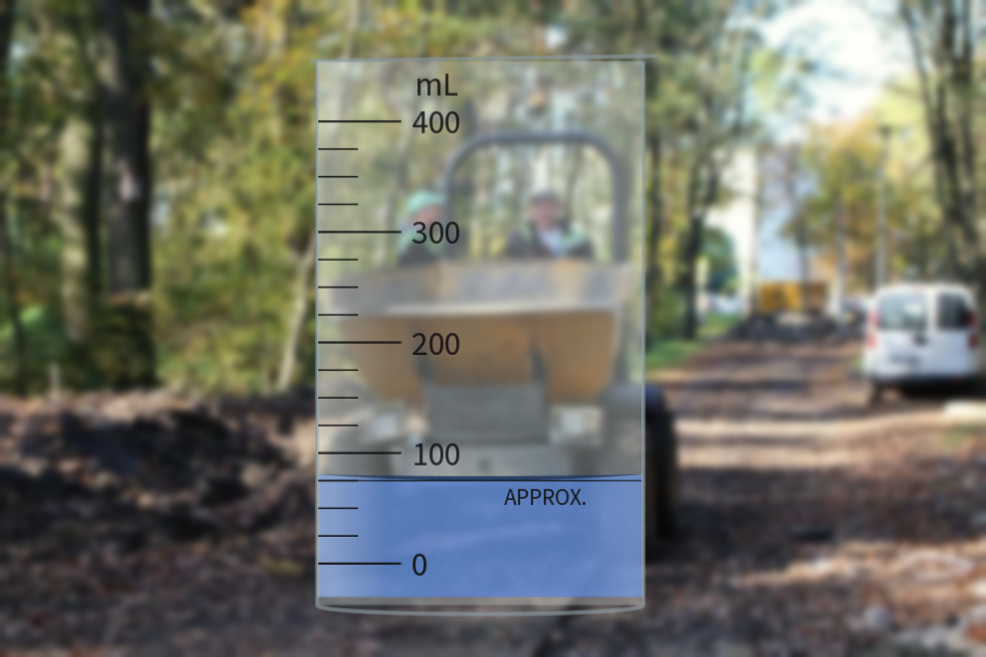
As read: 75mL
